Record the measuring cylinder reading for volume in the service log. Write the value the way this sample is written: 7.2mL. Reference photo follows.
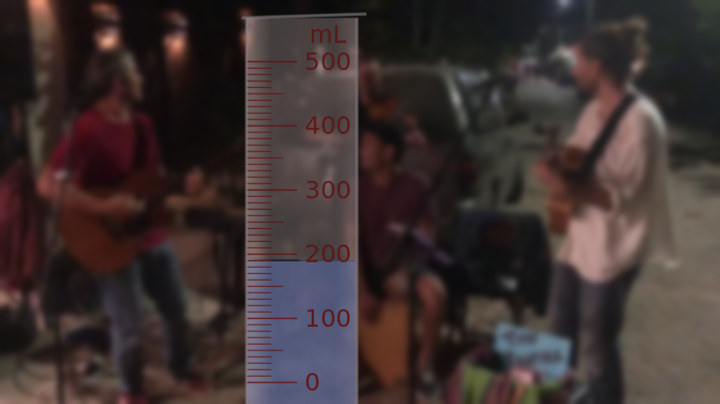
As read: 190mL
